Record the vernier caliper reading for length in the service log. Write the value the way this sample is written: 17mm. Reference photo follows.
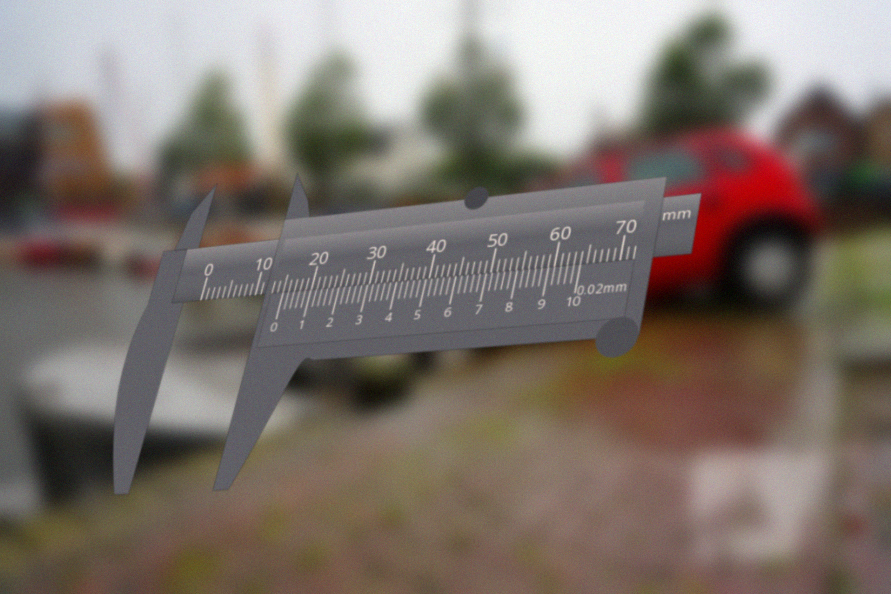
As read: 15.0mm
